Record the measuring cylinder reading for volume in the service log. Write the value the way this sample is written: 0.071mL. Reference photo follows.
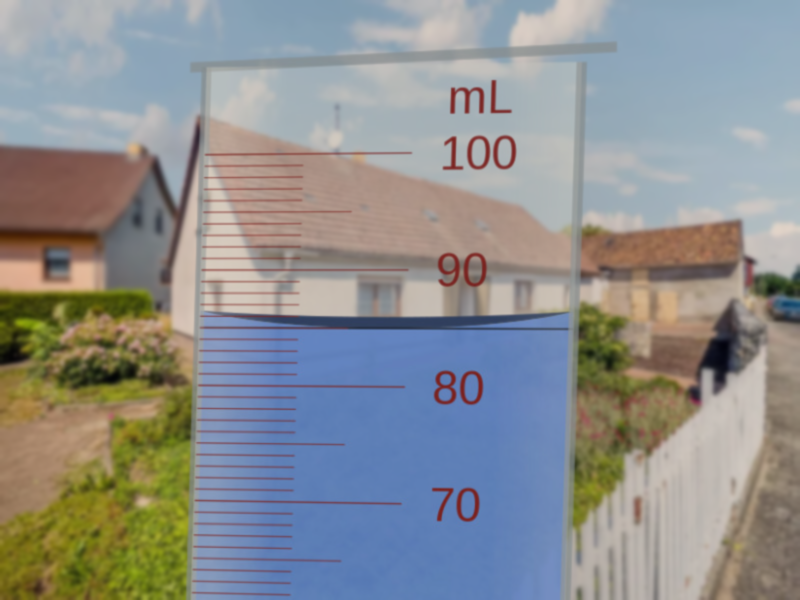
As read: 85mL
